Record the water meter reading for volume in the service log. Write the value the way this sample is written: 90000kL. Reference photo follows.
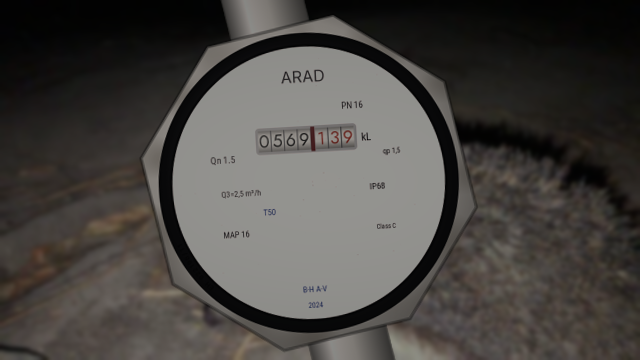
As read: 569.139kL
